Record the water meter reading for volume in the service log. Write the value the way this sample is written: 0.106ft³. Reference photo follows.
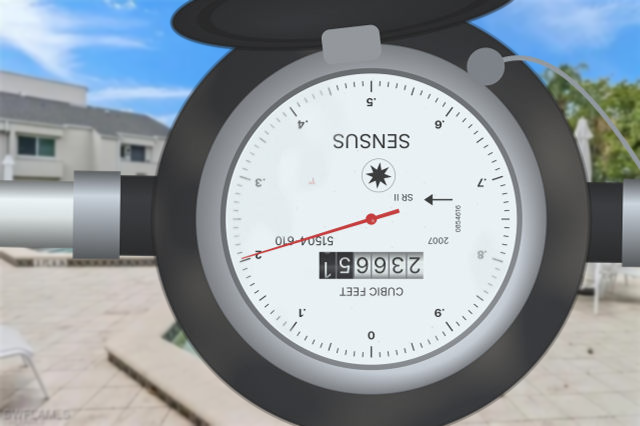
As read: 236651.20ft³
